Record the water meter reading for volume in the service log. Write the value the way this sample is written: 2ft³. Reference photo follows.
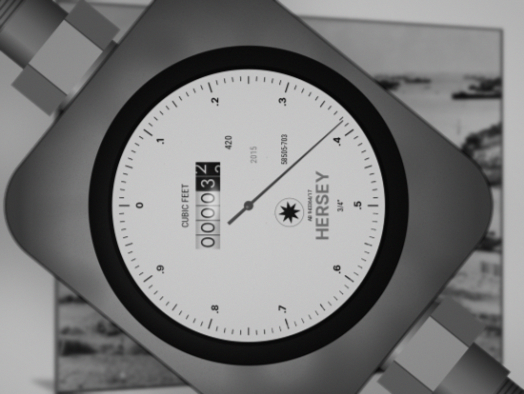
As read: 32.38ft³
